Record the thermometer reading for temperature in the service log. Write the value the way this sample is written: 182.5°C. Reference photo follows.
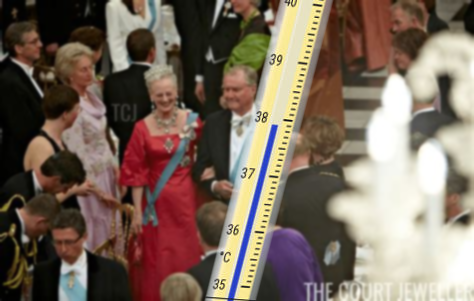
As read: 37.9°C
